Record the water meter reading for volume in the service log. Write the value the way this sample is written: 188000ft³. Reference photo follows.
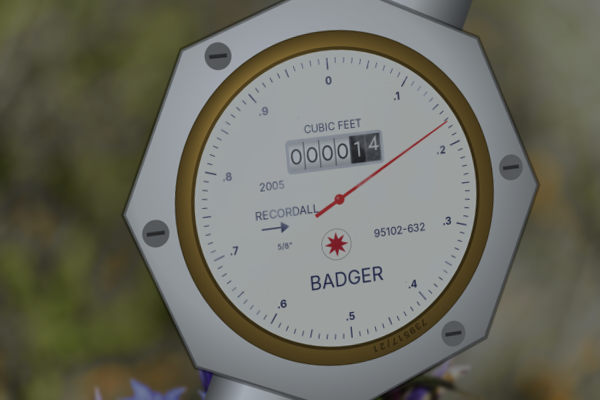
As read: 14.17ft³
